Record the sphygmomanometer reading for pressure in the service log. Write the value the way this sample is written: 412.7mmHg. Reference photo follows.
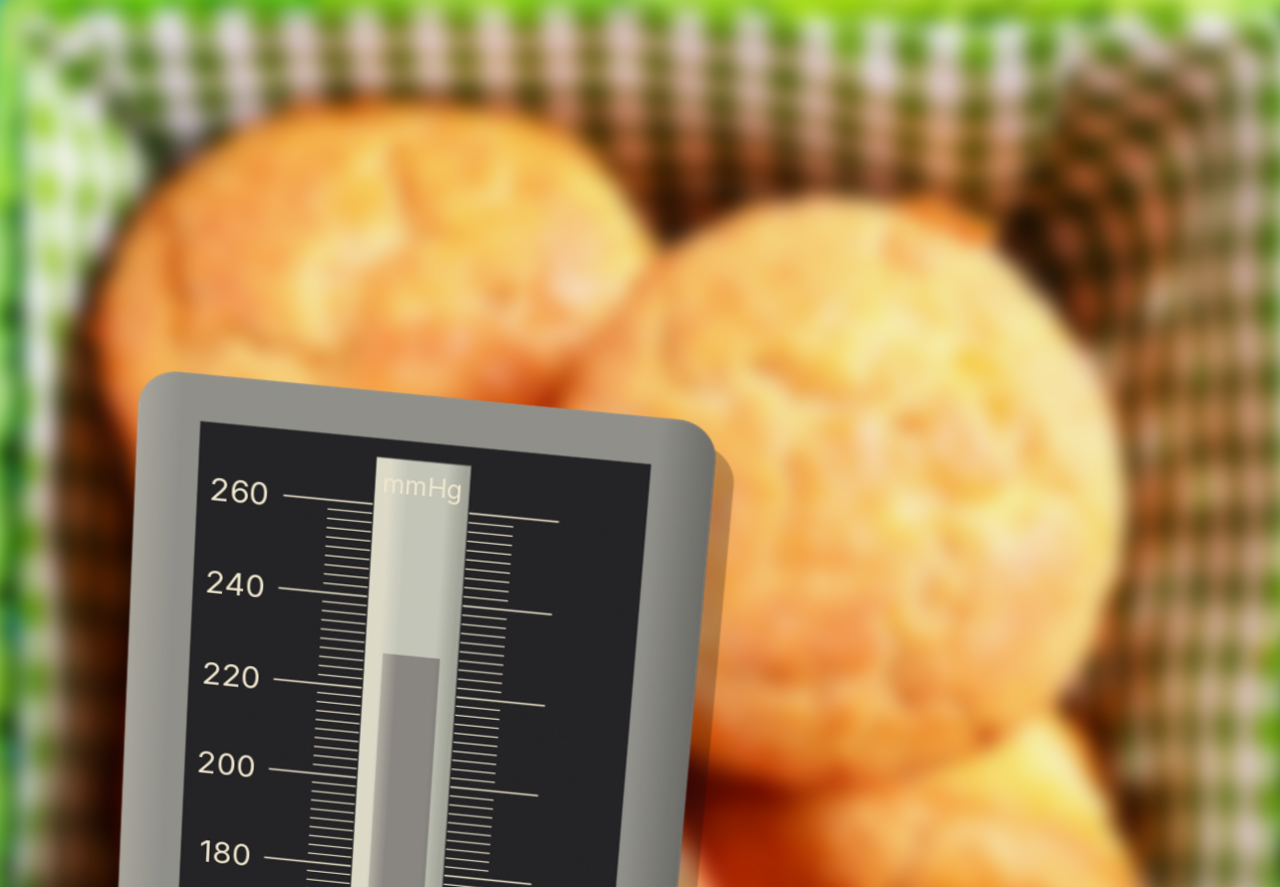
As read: 228mmHg
